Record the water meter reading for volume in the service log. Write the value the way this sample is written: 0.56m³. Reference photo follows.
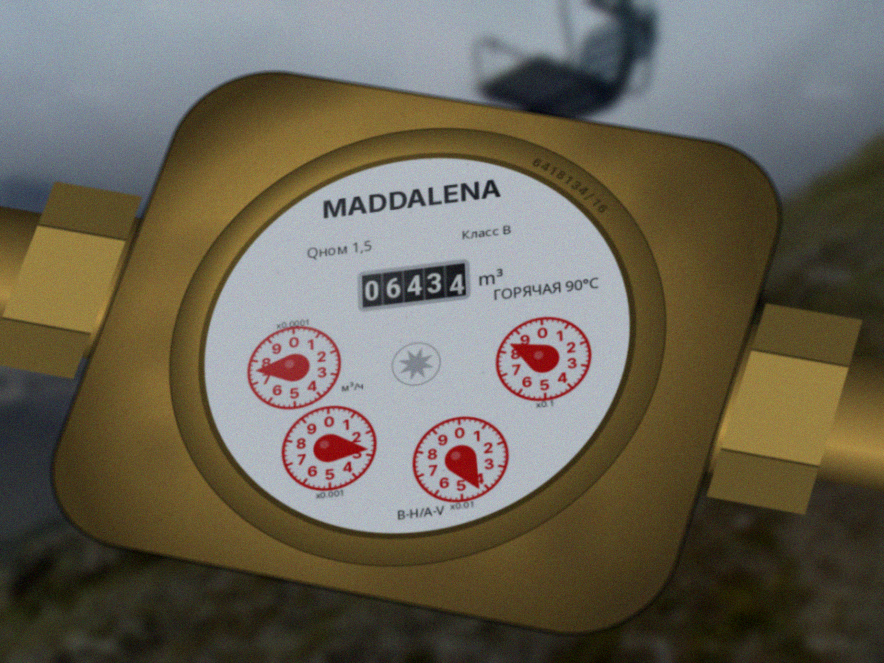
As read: 6433.8427m³
